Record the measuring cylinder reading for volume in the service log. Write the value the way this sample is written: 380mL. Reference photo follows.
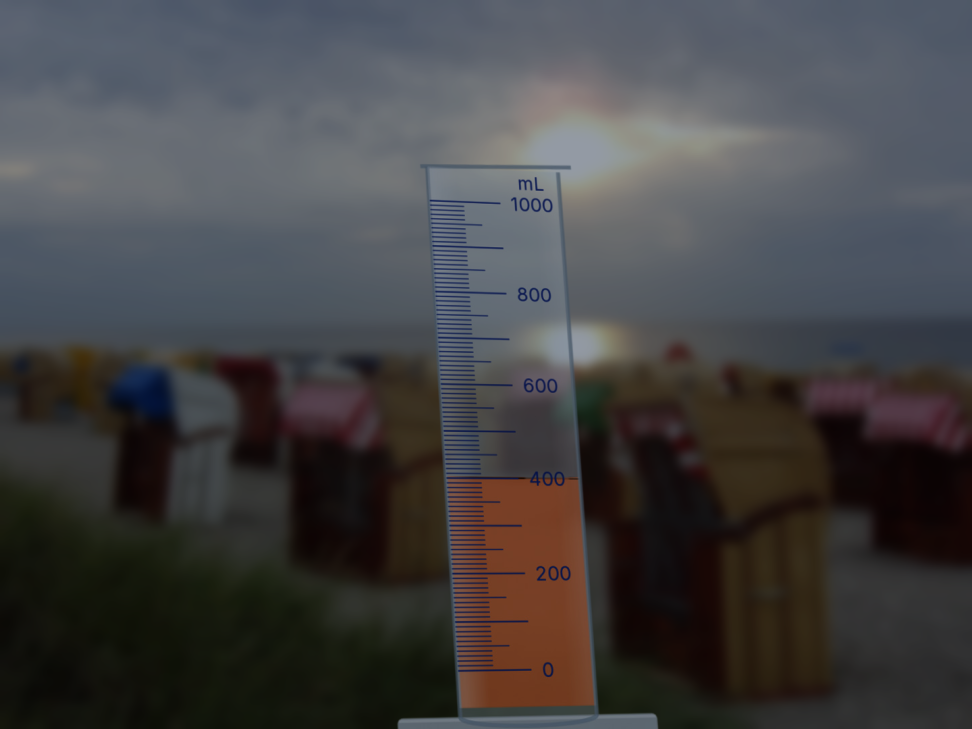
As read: 400mL
